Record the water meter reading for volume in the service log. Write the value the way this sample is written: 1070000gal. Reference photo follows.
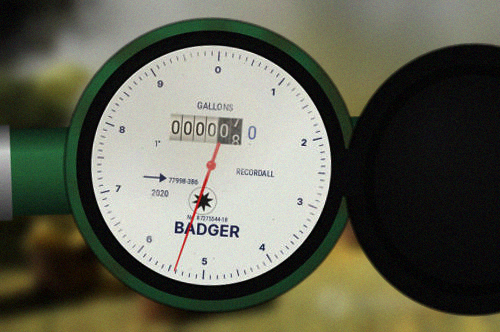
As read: 75.4gal
